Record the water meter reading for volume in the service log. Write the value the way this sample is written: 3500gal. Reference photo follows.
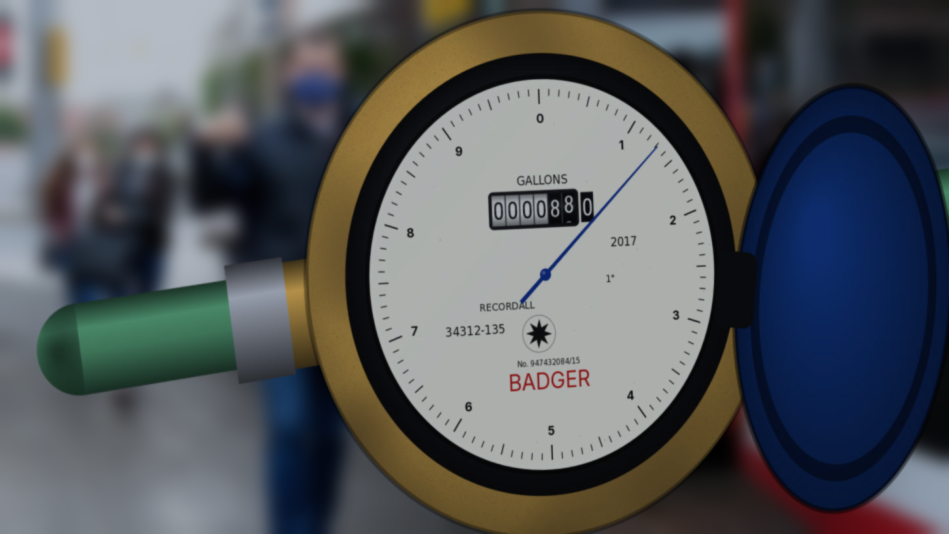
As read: 881.3gal
